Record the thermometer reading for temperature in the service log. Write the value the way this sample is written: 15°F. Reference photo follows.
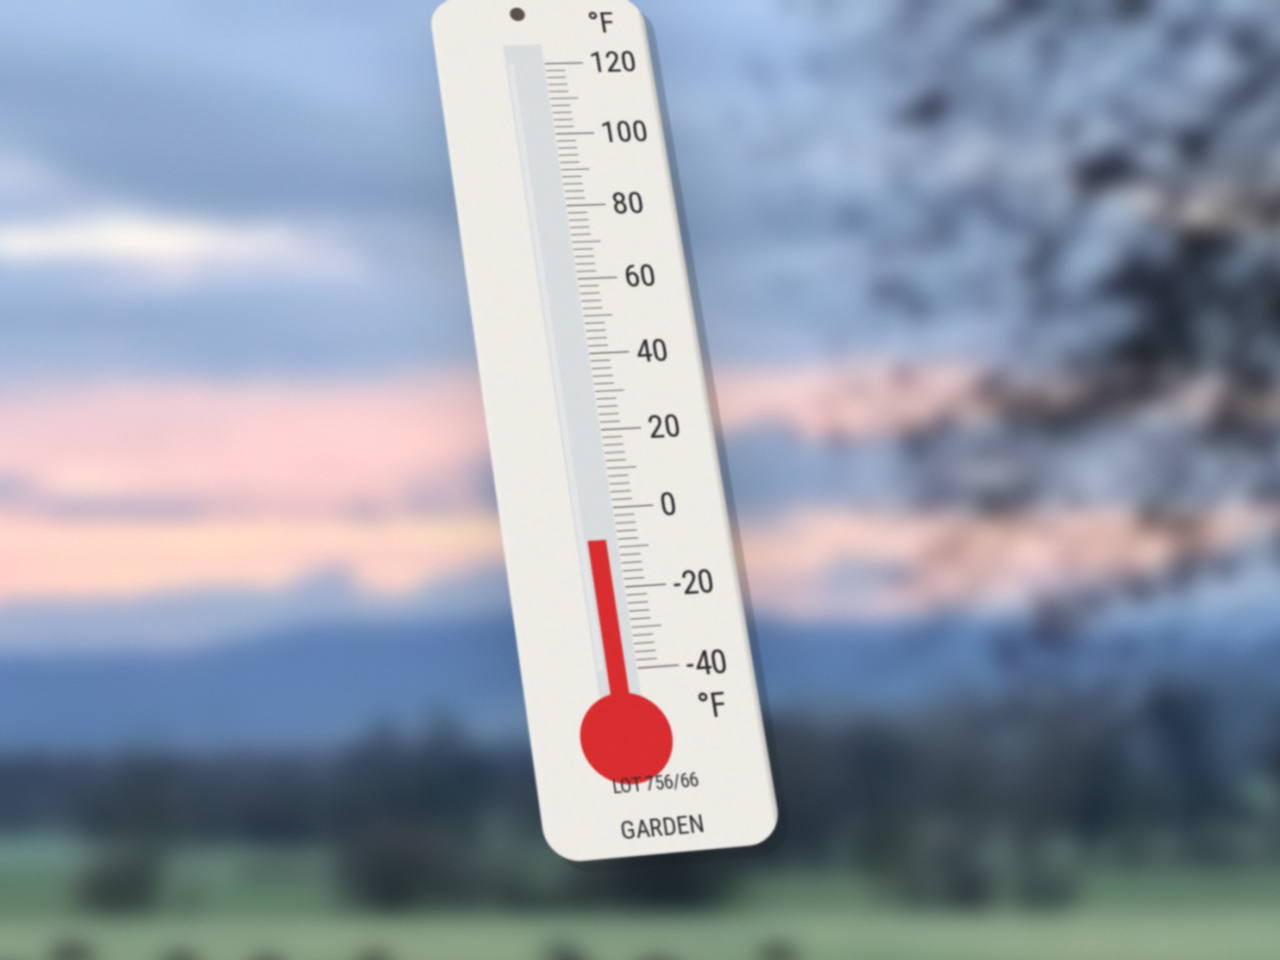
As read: -8°F
